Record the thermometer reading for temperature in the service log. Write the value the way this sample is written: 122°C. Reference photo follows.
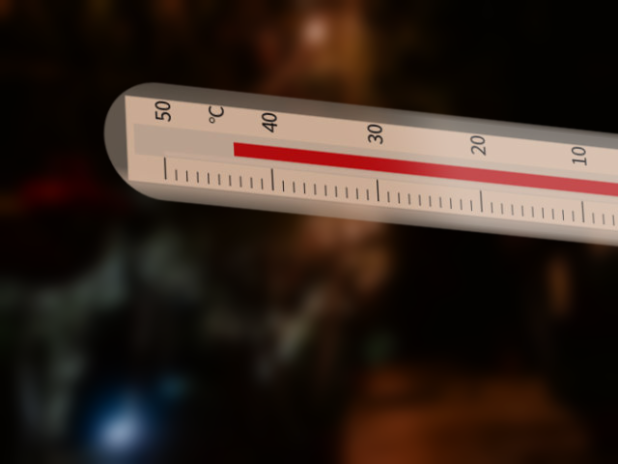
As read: 43.5°C
